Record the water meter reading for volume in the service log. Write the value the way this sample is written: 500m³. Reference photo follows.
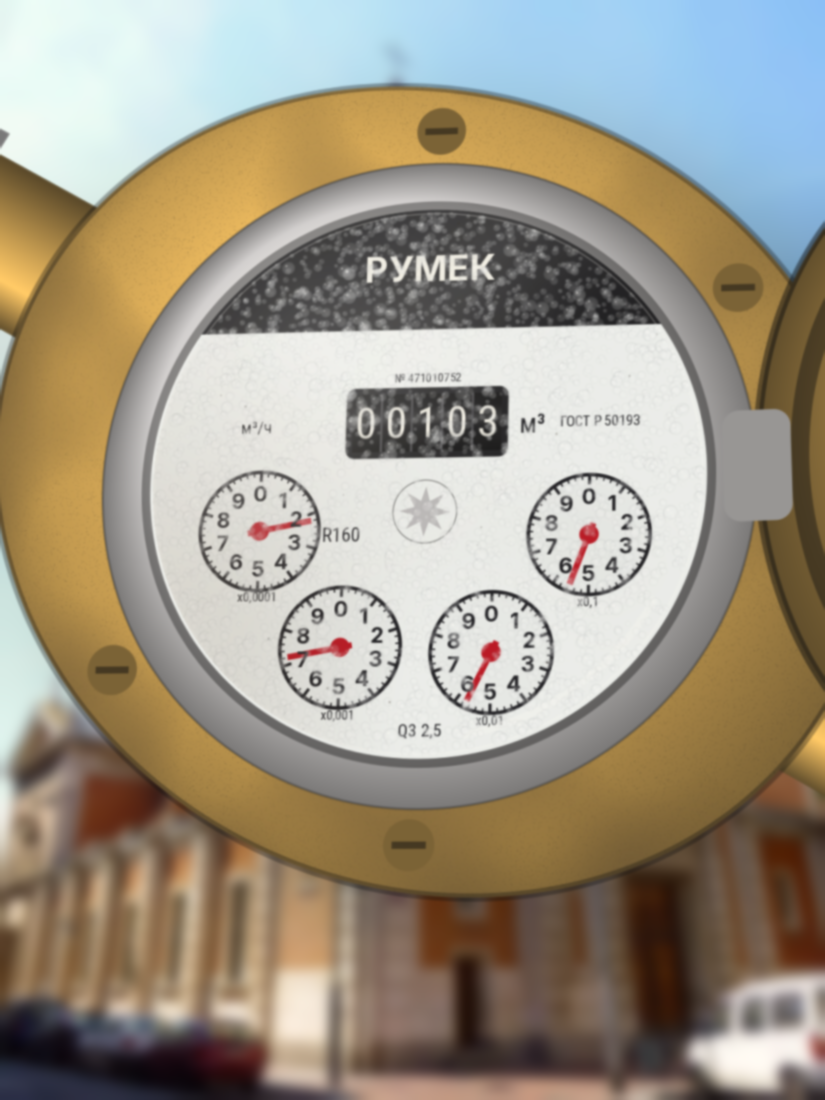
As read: 103.5572m³
